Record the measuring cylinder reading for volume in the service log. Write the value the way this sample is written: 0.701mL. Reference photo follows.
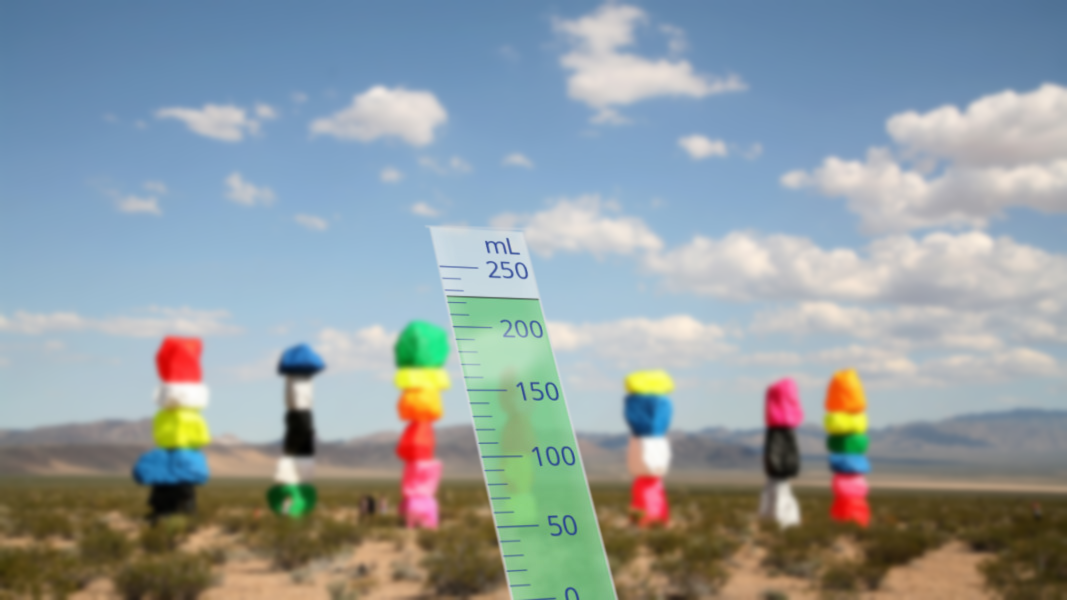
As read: 225mL
